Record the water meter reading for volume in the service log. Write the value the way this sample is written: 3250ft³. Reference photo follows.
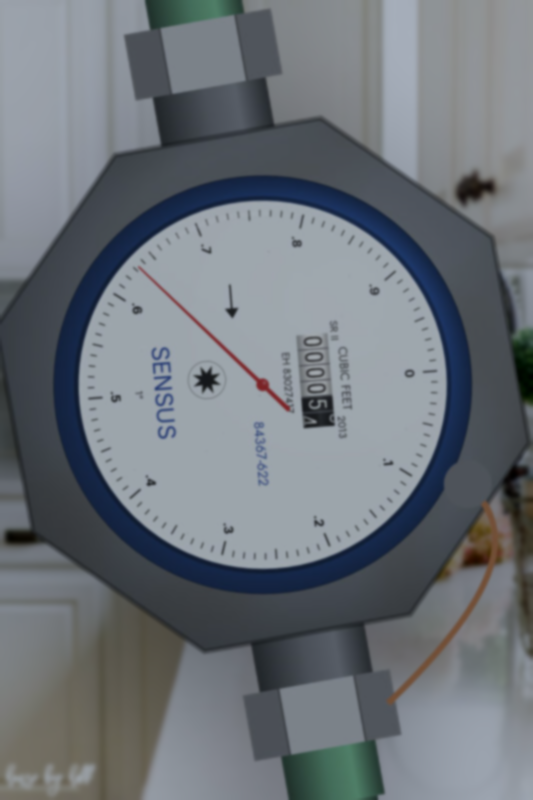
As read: 53.63ft³
